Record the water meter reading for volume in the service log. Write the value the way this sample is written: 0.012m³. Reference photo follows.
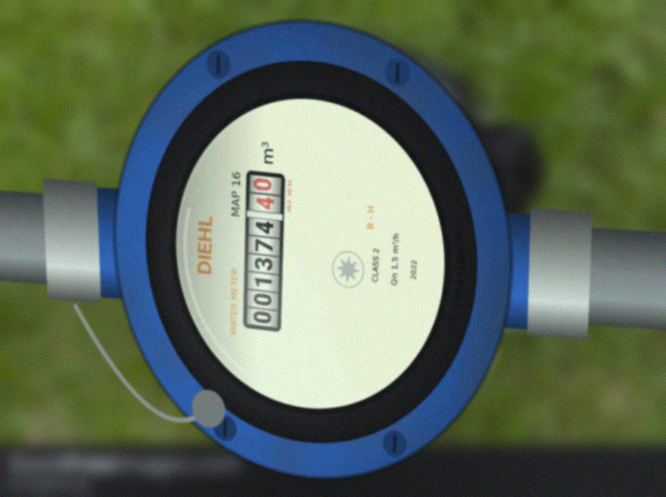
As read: 1374.40m³
